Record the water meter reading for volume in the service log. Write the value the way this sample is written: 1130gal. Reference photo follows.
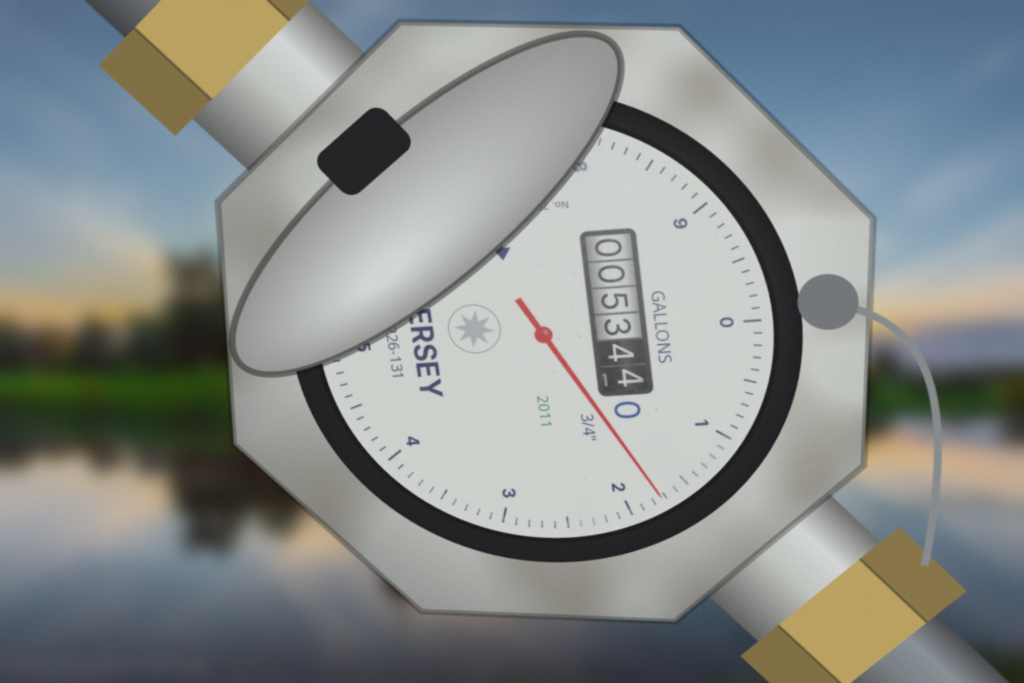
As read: 53441.7gal
